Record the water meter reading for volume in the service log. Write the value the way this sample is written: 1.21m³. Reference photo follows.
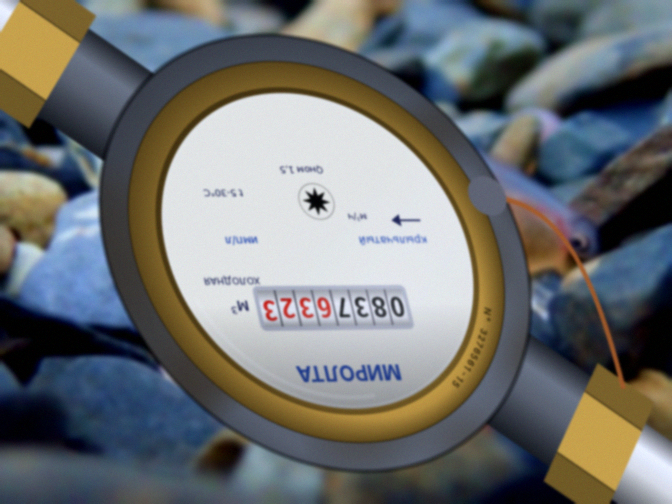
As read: 837.6323m³
